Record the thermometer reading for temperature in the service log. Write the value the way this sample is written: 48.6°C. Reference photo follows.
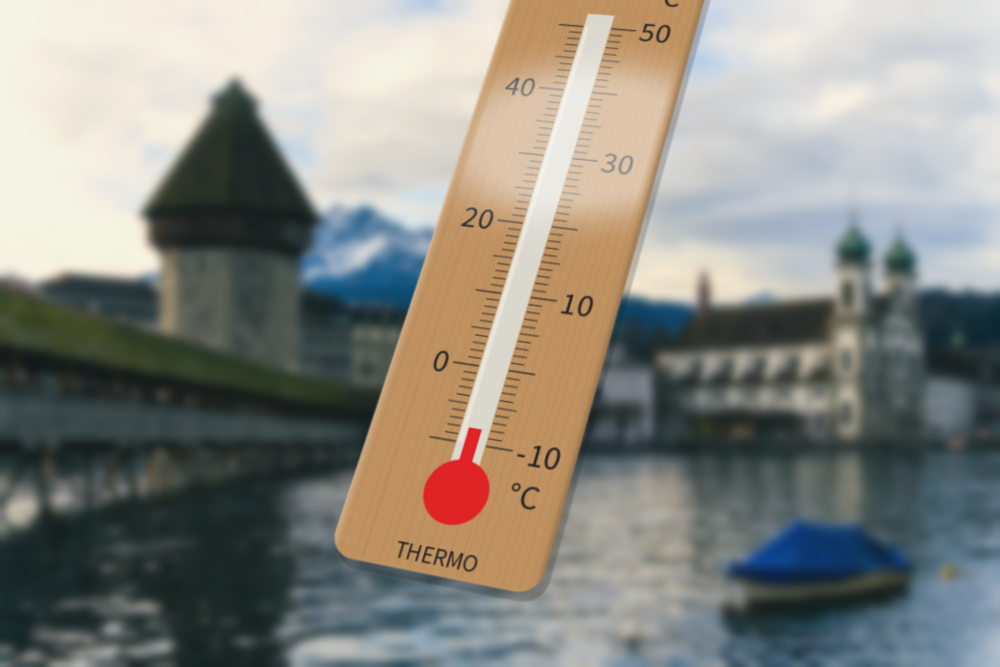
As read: -8°C
